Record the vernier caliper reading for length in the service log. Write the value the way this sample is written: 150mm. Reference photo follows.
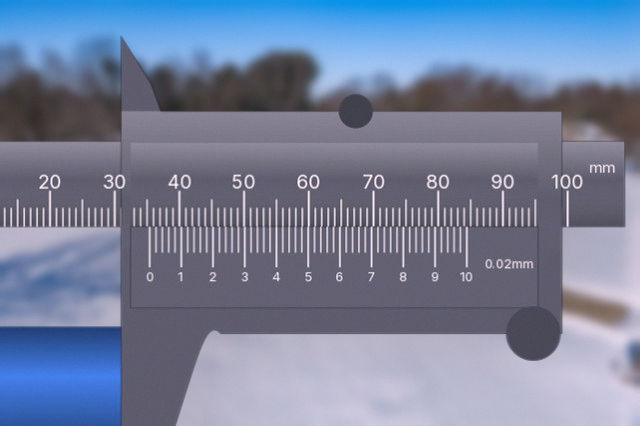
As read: 35.4mm
